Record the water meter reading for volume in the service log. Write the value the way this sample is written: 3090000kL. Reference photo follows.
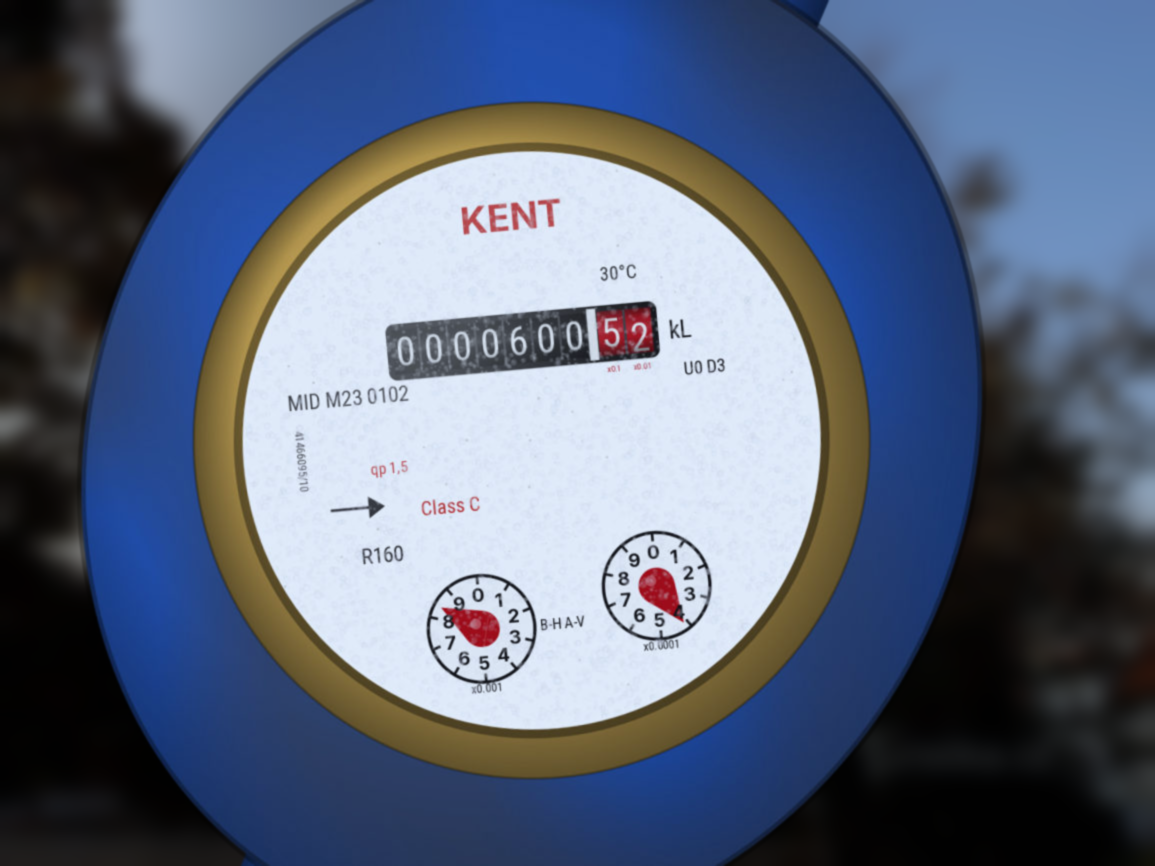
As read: 600.5184kL
